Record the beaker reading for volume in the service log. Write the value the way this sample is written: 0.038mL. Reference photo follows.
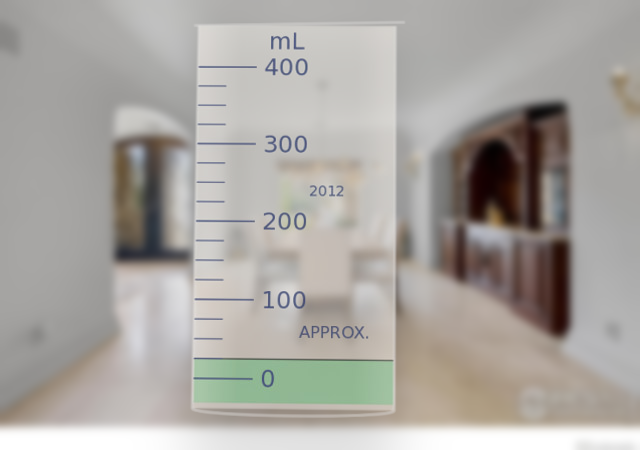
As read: 25mL
